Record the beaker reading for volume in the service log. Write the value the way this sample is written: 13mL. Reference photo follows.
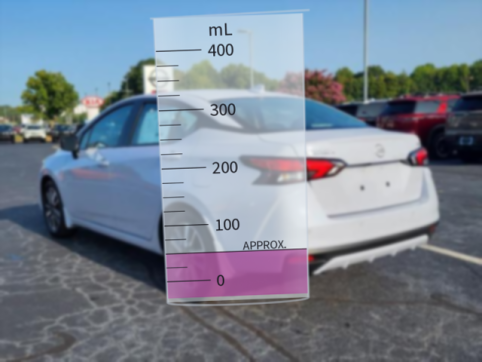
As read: 50mL
